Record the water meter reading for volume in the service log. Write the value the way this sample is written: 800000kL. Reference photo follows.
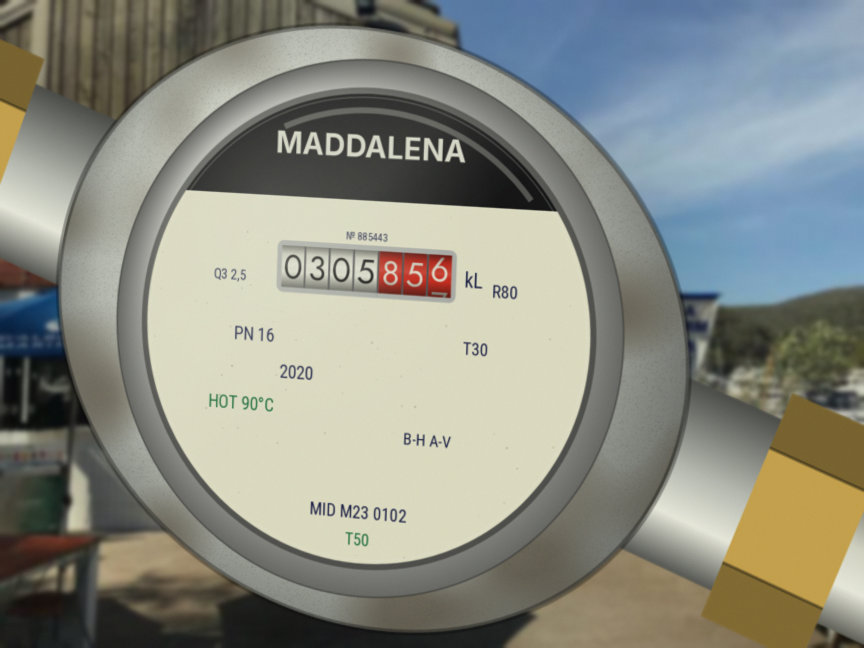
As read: 305.856kL
